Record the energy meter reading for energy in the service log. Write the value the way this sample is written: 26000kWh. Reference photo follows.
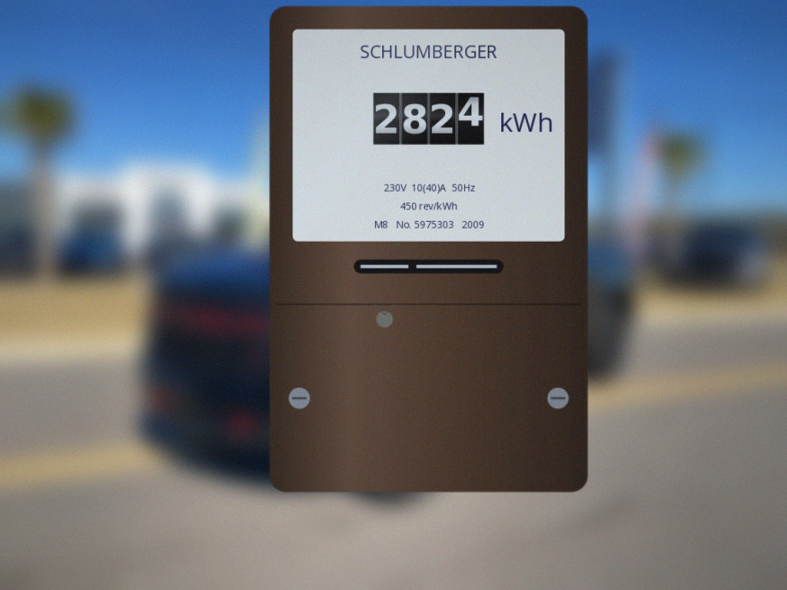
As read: 2824kWh
